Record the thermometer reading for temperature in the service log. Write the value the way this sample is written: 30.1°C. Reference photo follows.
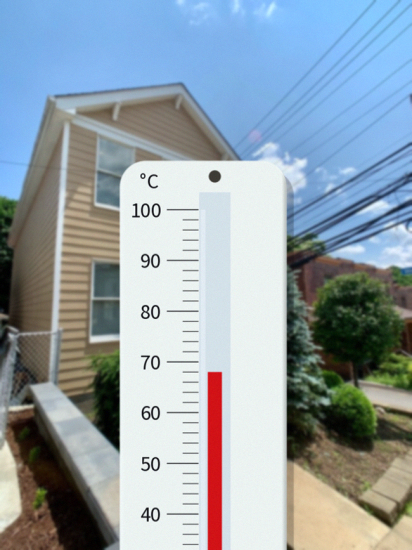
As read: 68°C
